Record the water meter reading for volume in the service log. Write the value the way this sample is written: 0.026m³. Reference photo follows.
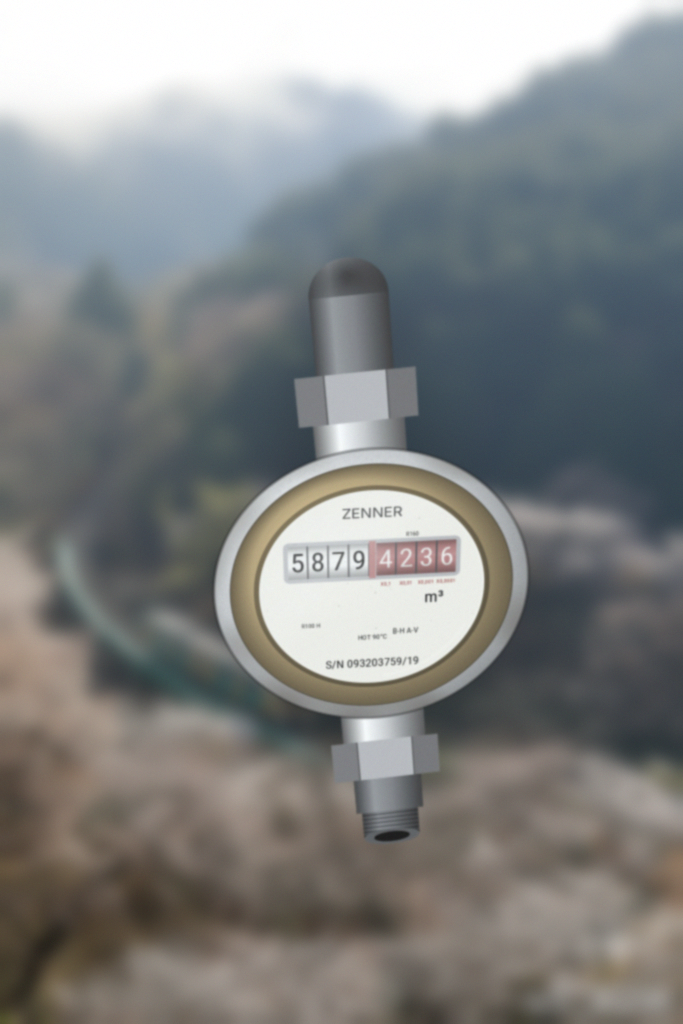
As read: 5879.4236m³
